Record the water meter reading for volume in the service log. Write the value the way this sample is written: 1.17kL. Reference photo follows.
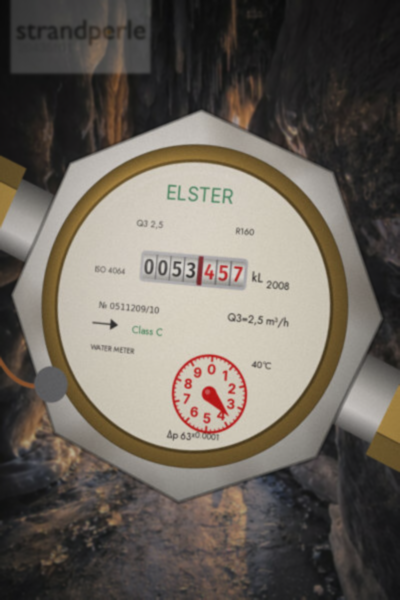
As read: 53.4573kL
